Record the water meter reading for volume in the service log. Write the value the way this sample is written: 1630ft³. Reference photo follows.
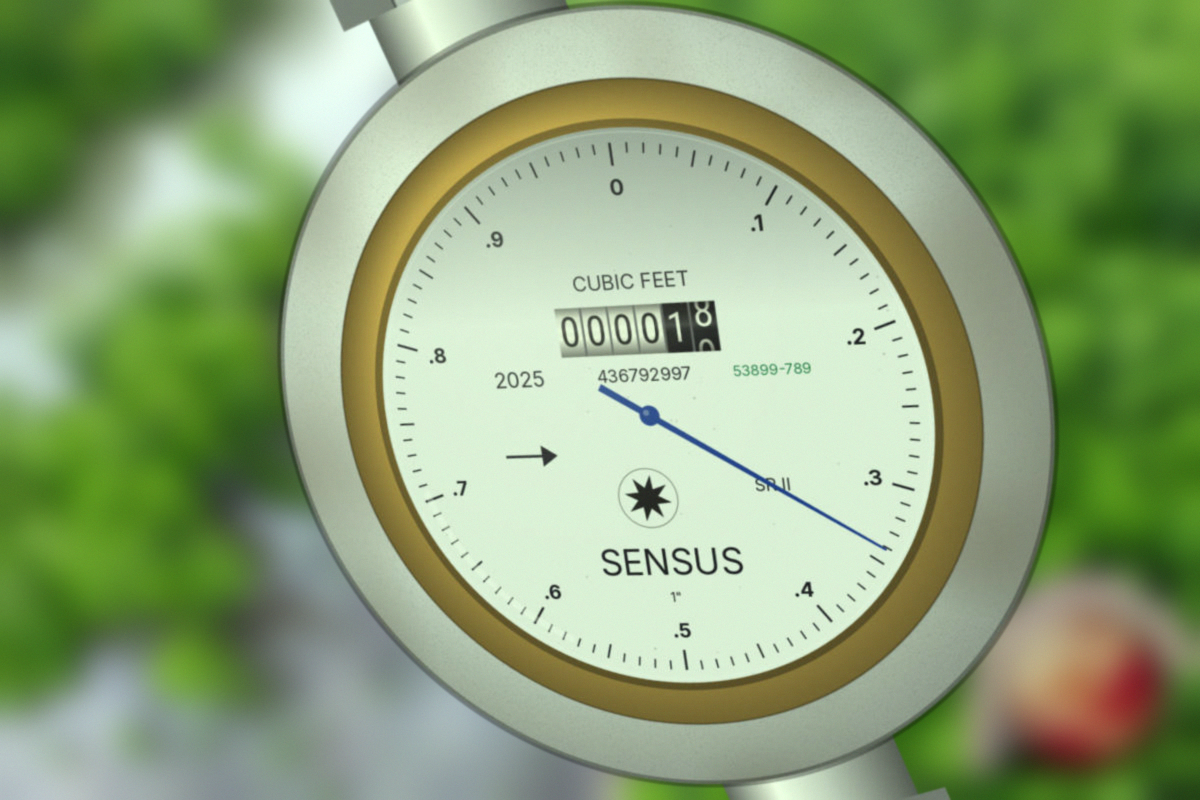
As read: 18.34ft³
